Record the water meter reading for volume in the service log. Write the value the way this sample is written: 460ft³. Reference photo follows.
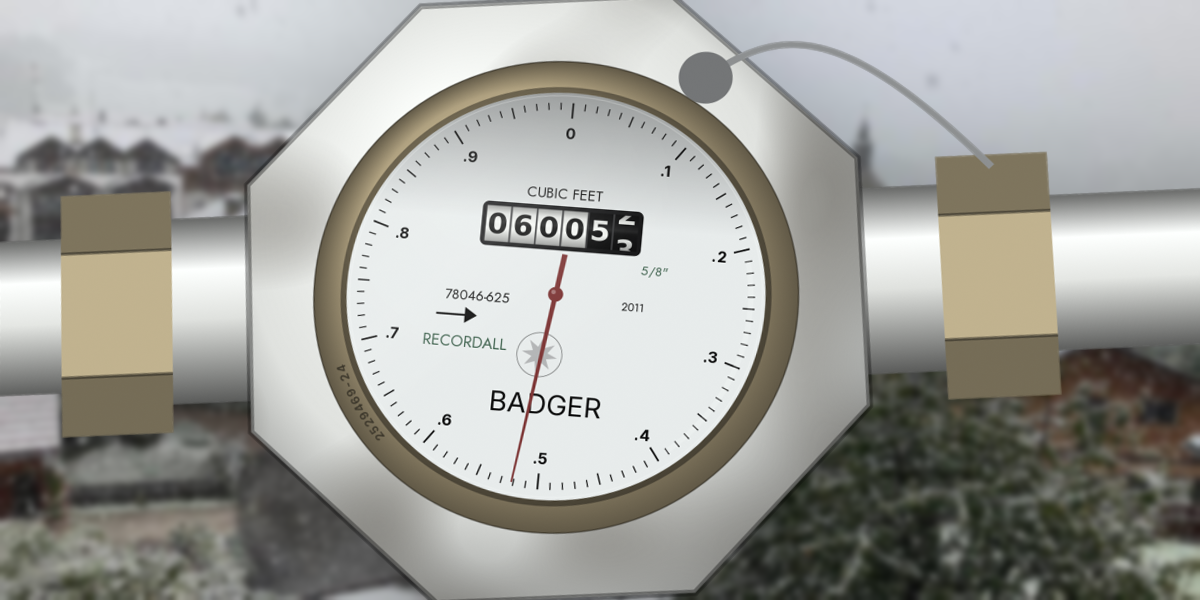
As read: 60052.52ft³
